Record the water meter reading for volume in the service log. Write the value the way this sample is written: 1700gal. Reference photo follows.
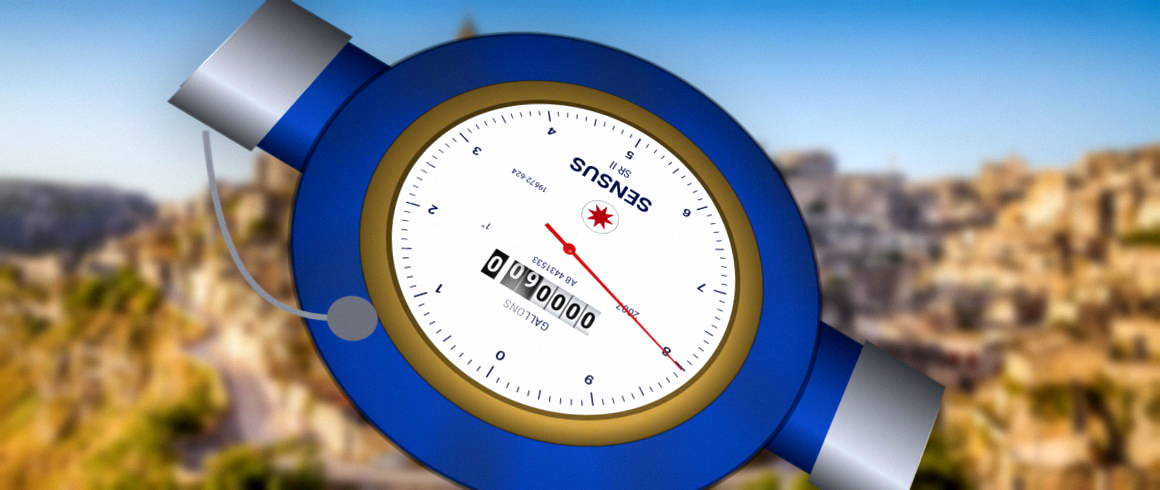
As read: 598.0gal
